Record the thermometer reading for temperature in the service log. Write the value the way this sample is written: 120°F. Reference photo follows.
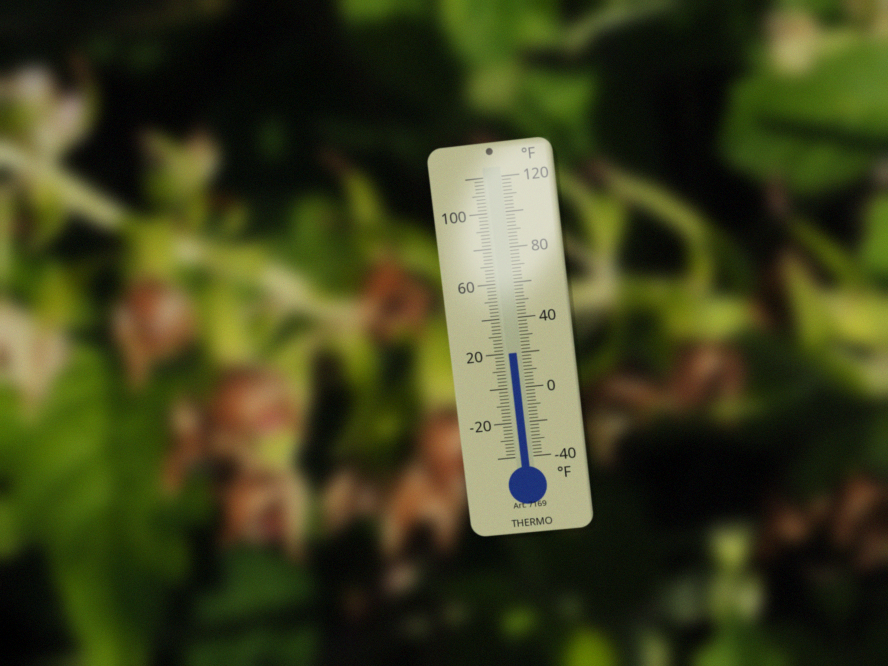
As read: 20°F
